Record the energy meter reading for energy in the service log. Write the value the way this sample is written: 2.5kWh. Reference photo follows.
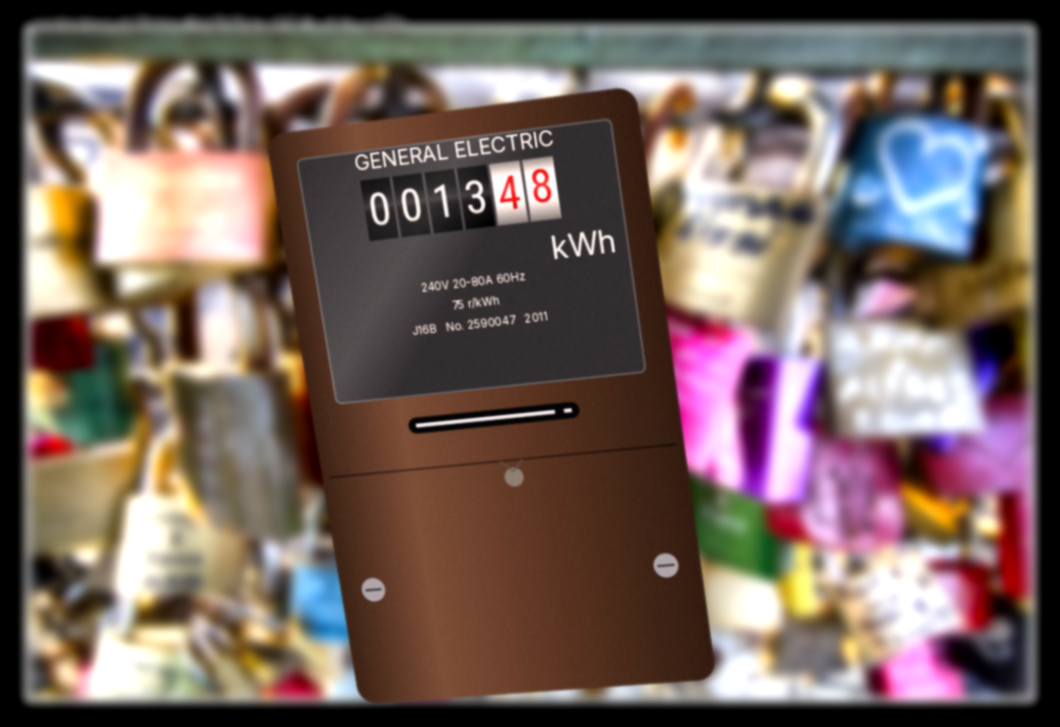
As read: 13.48kWh
